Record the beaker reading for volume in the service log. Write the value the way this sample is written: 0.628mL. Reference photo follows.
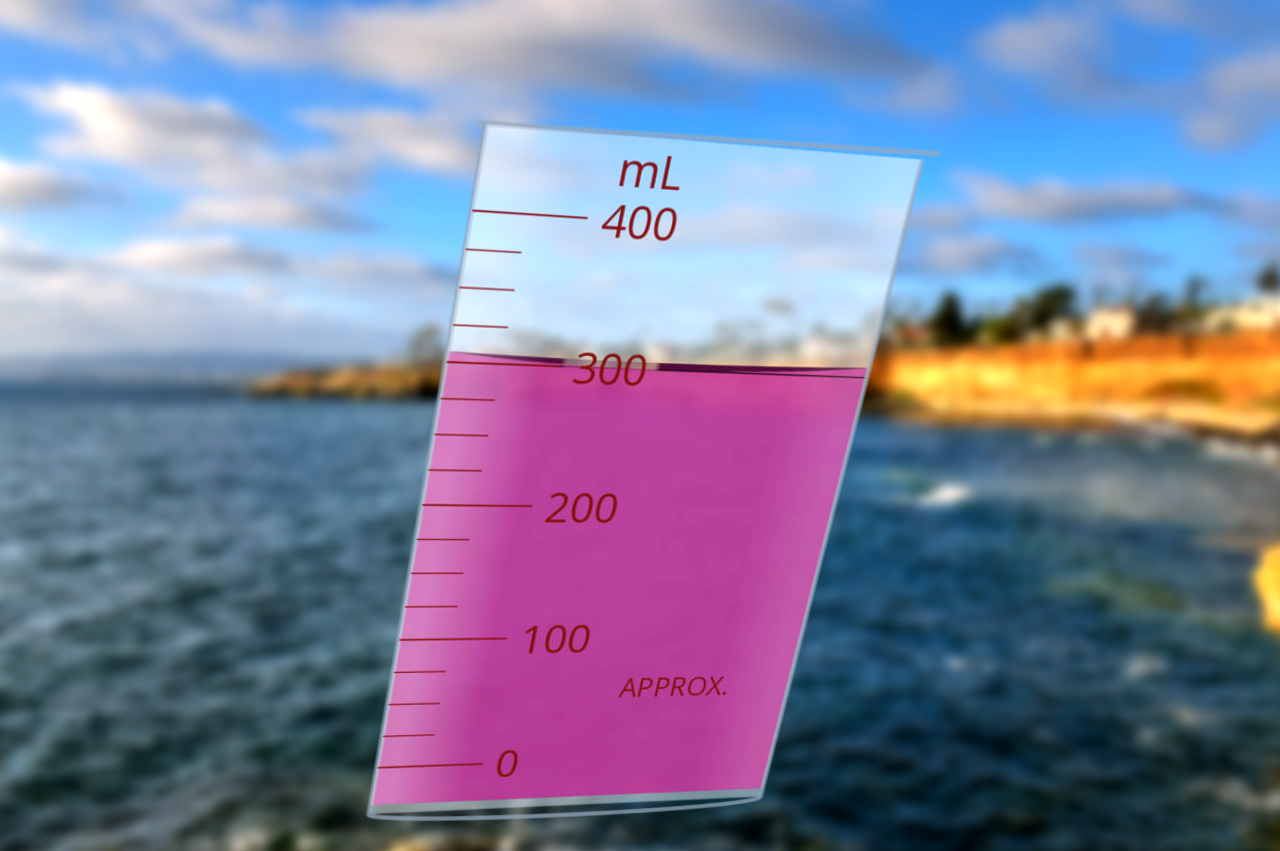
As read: 300mL
